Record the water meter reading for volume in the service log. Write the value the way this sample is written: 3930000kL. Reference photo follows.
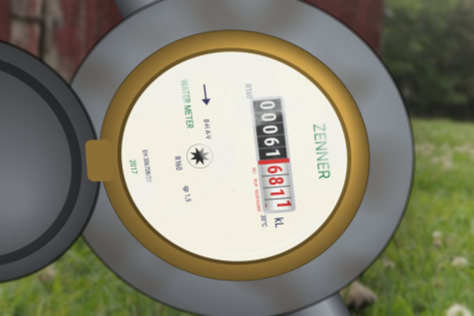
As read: 61.6811kL
